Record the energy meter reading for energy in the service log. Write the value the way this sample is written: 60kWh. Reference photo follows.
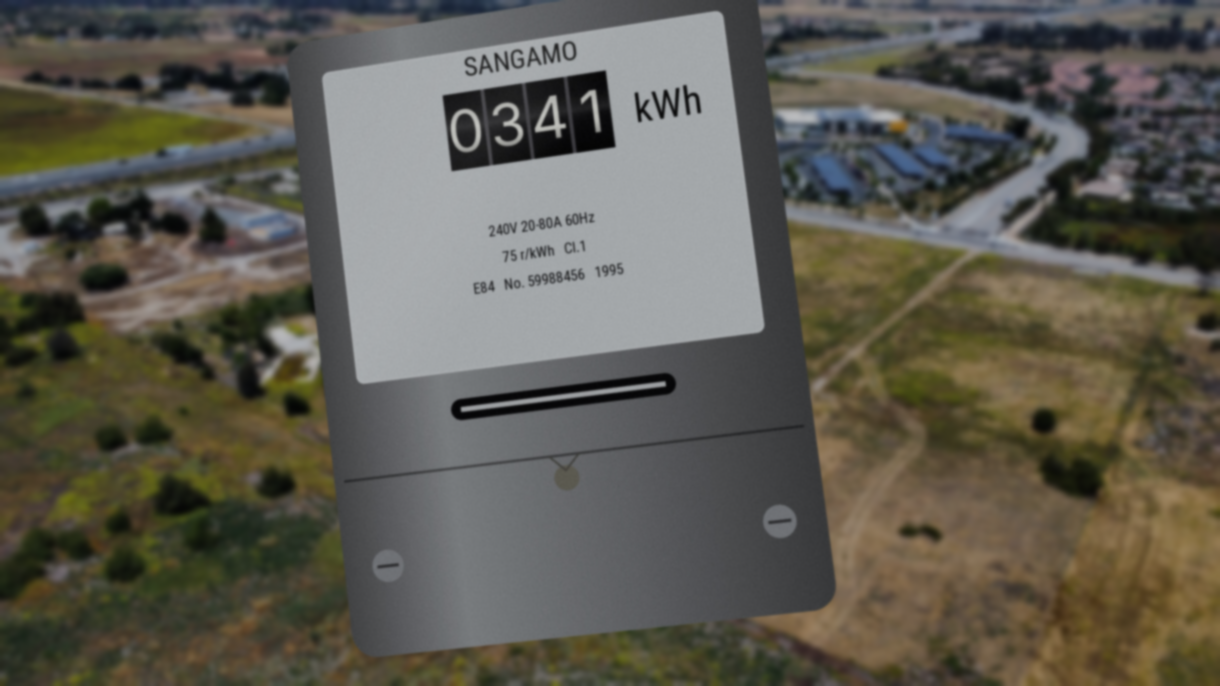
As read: 341kWh
